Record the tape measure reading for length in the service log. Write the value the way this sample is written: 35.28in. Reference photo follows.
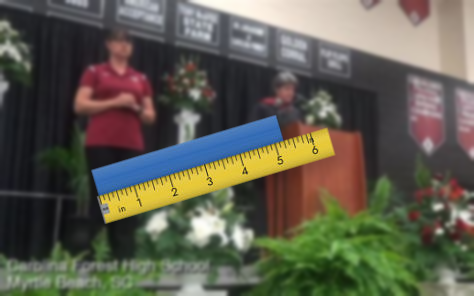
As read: 5.25in
